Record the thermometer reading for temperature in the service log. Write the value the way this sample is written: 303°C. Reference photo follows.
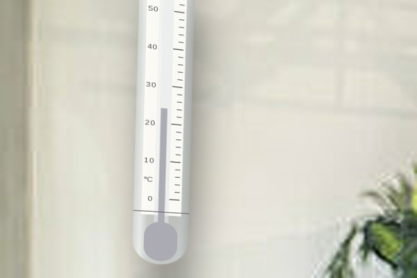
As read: 24°C
